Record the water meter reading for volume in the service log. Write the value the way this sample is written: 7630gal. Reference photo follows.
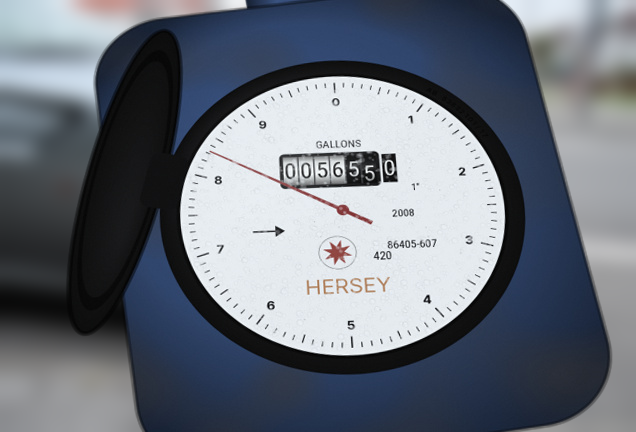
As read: 56548.3gal
